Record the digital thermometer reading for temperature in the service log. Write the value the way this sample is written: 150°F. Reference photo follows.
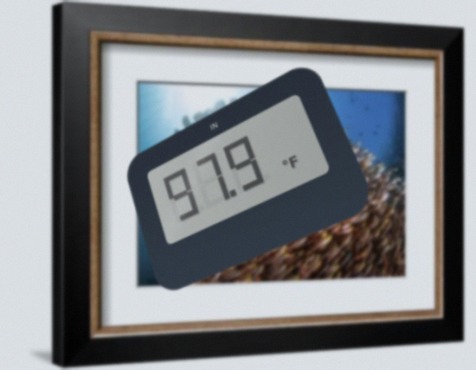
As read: 97.9°F
